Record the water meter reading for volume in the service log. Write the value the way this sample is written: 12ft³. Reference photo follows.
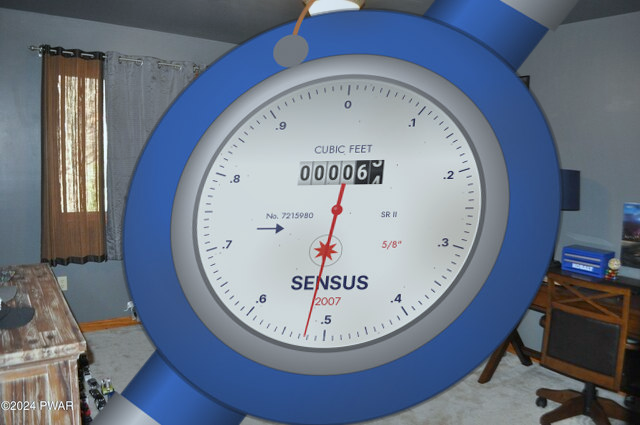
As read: 63.52ft³
